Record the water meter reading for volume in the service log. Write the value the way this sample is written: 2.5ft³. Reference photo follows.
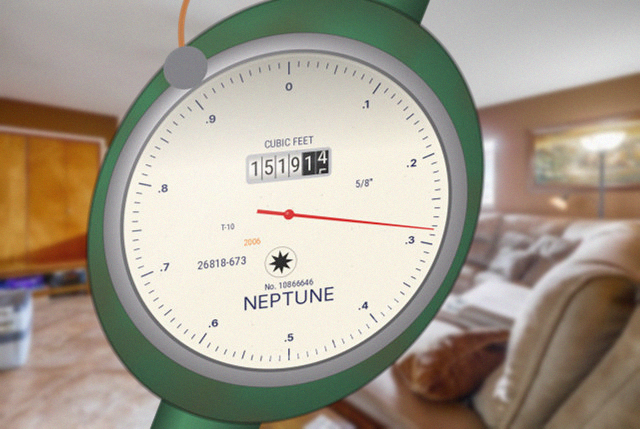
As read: 151914.28ft³
